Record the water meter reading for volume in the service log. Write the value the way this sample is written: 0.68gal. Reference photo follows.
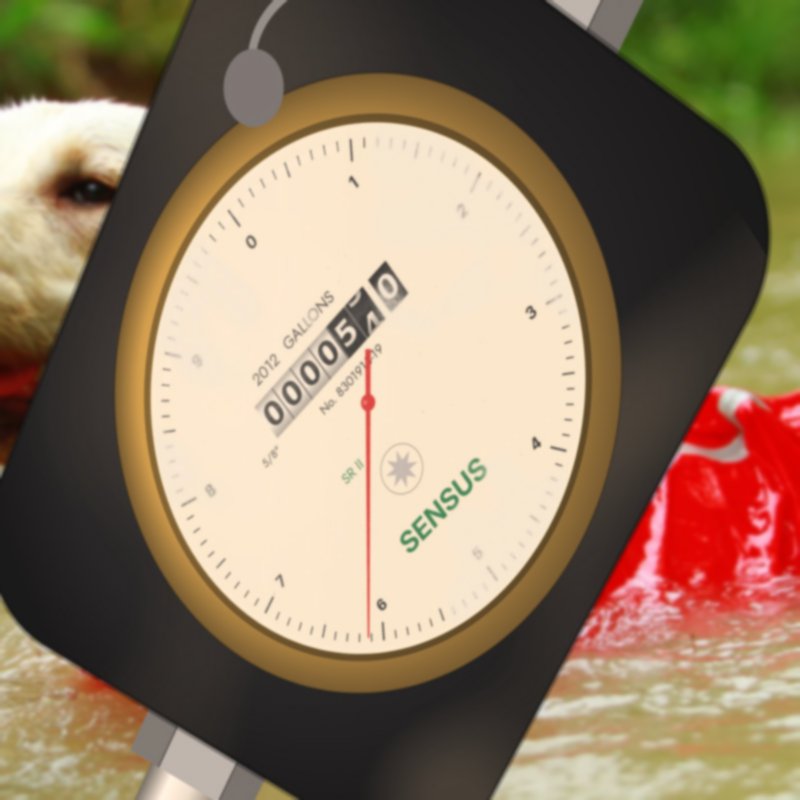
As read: 536.1gal
